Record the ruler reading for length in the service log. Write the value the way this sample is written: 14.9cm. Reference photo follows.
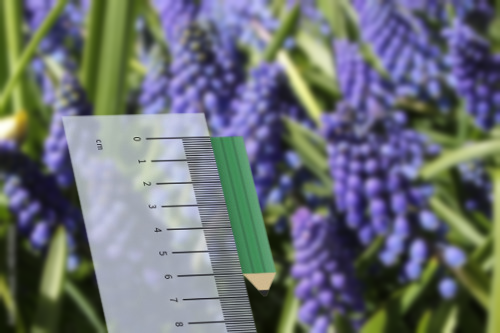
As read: 7cm
